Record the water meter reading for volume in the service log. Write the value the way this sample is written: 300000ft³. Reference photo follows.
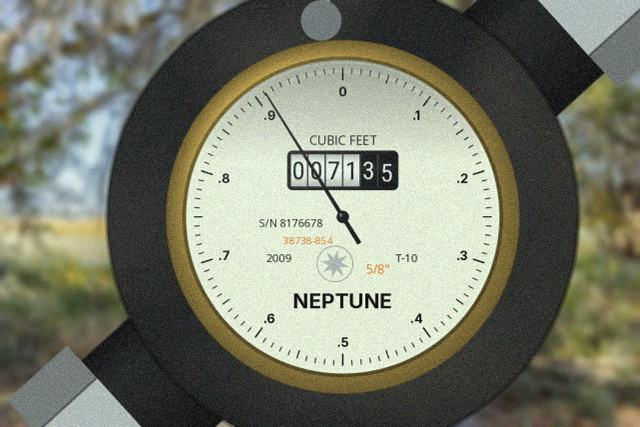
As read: 7134.91ft³
